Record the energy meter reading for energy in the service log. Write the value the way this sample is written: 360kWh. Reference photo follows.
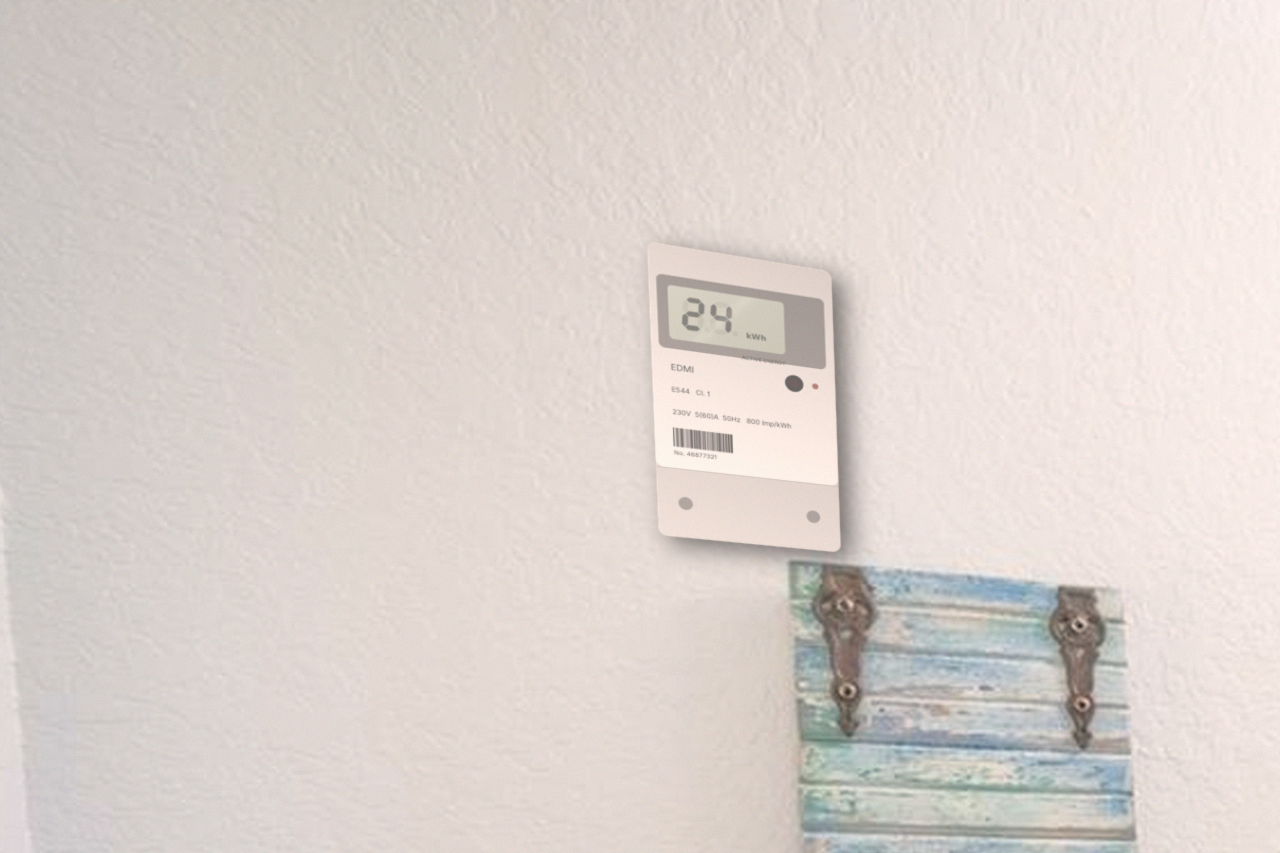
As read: 24kWh
